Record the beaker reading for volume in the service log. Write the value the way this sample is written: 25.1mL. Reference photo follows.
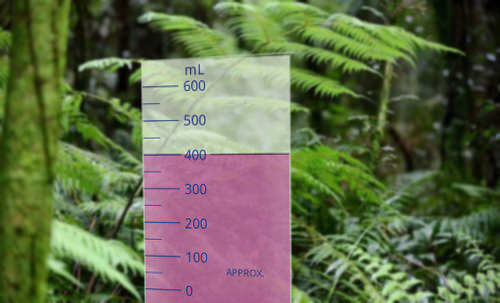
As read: 400mL
